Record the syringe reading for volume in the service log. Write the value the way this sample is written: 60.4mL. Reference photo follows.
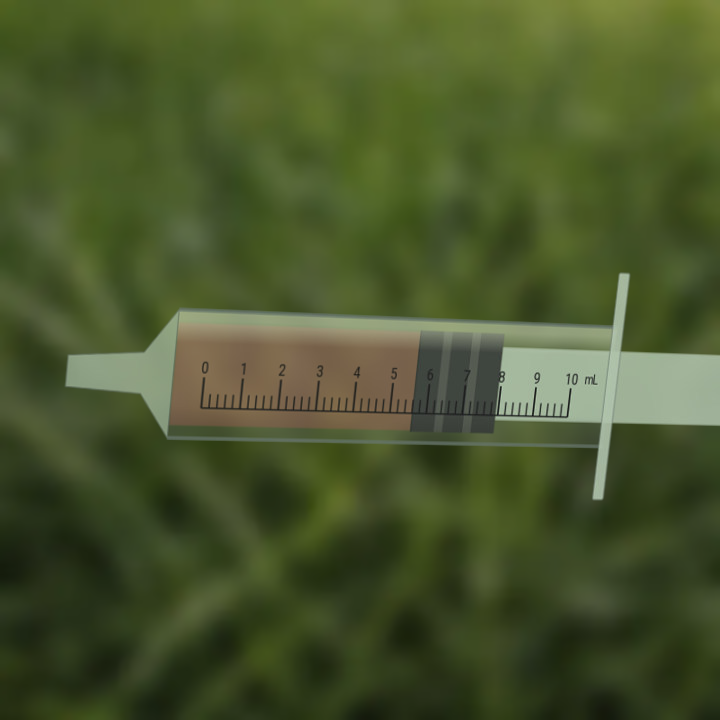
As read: 5.6mL
